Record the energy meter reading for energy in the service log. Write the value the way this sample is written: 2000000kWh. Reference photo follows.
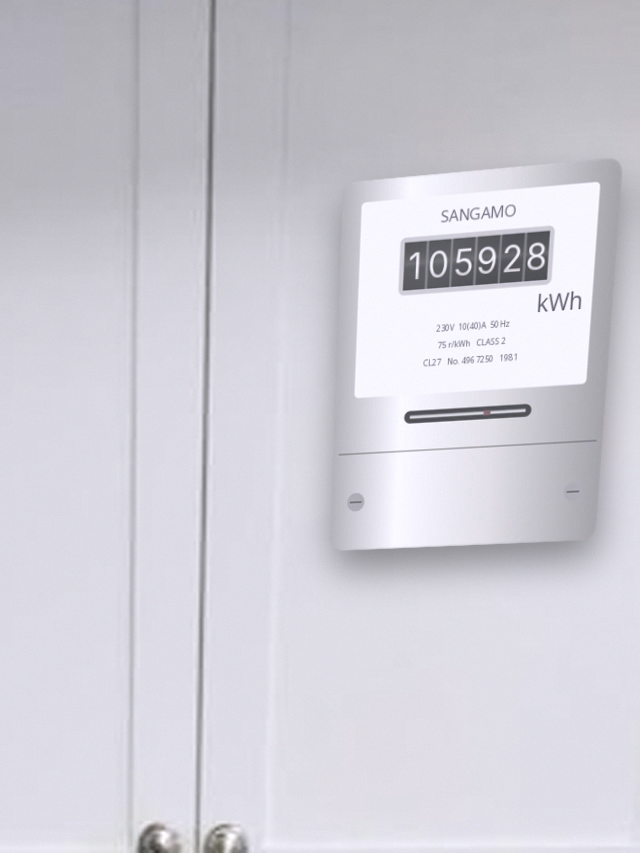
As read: 105928kWh
